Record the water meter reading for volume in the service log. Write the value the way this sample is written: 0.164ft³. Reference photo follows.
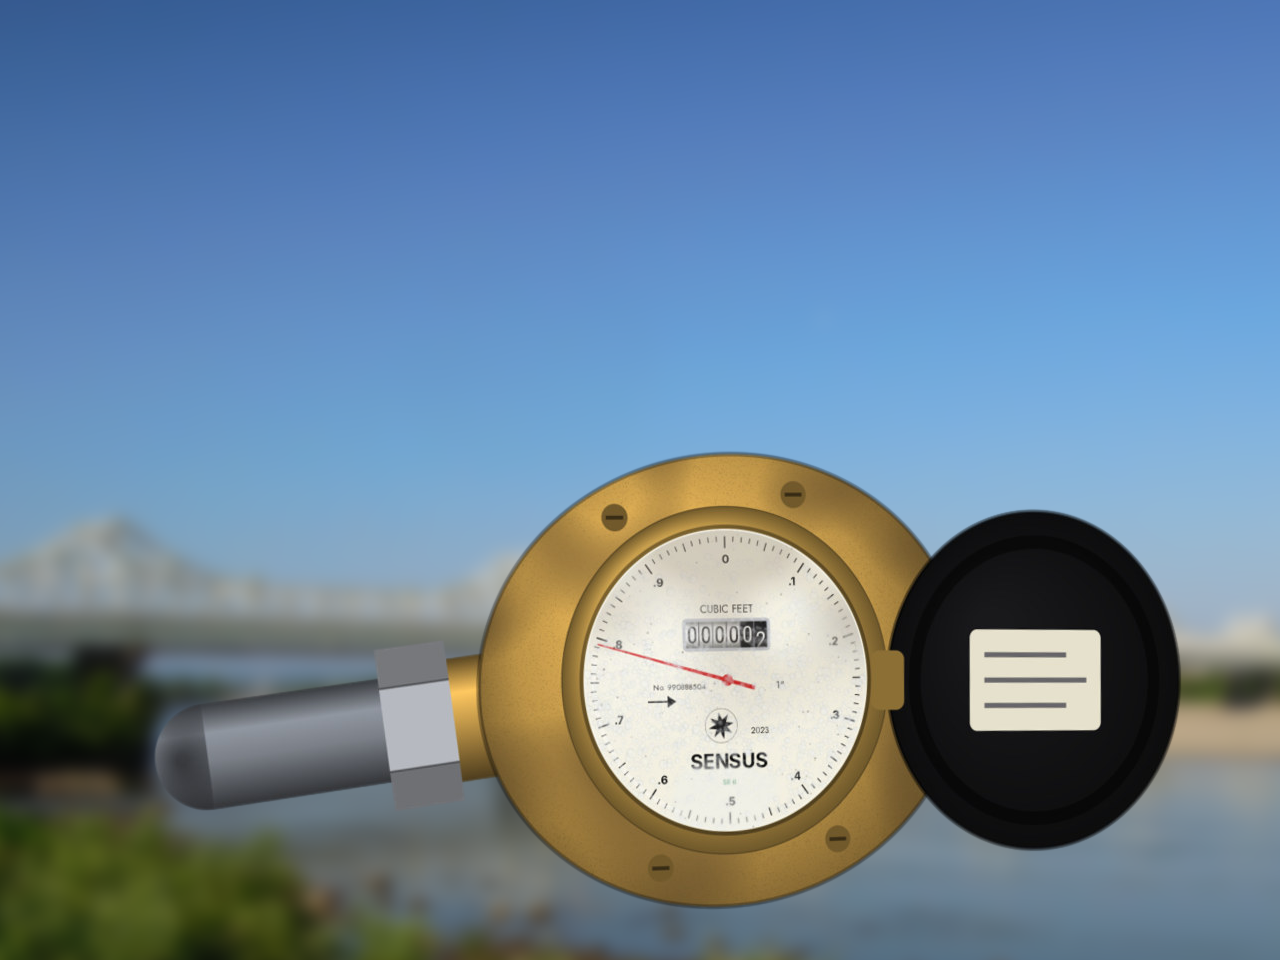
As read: 1.79ft³
